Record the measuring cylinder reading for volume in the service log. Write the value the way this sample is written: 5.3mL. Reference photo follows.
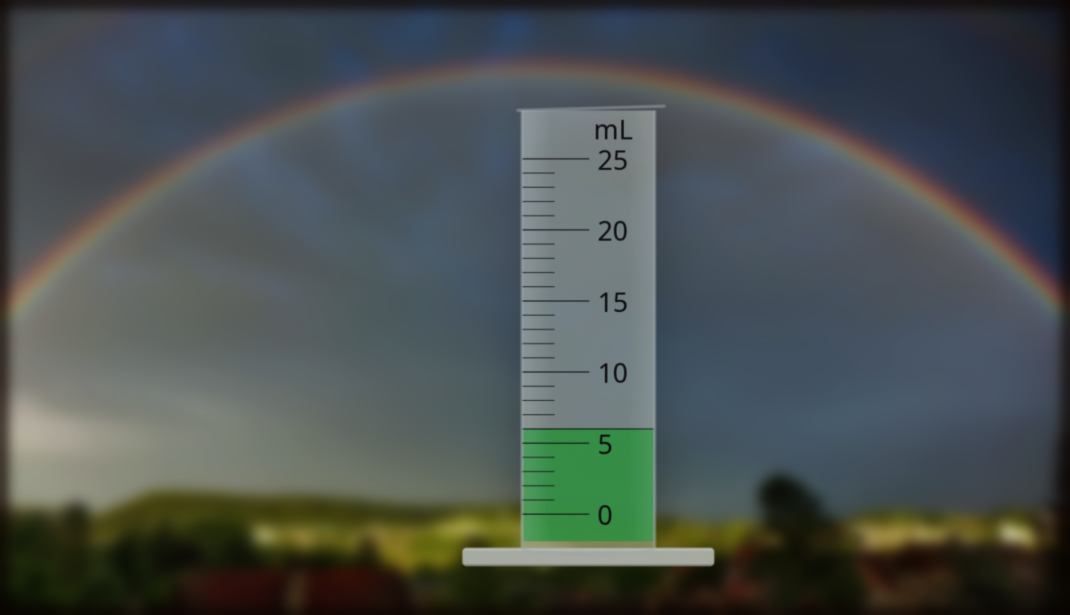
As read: 6mL
